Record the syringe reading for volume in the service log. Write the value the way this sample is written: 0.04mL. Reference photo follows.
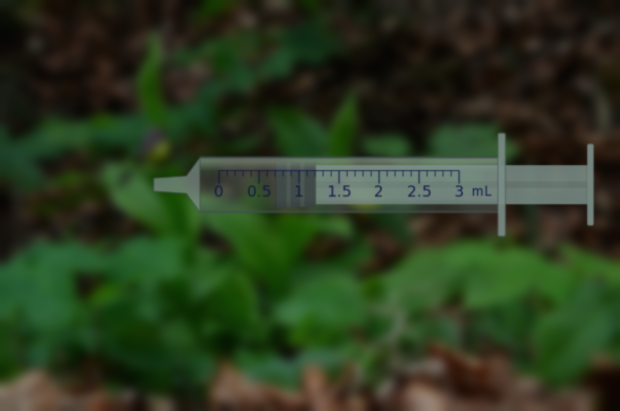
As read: 0.7mL
